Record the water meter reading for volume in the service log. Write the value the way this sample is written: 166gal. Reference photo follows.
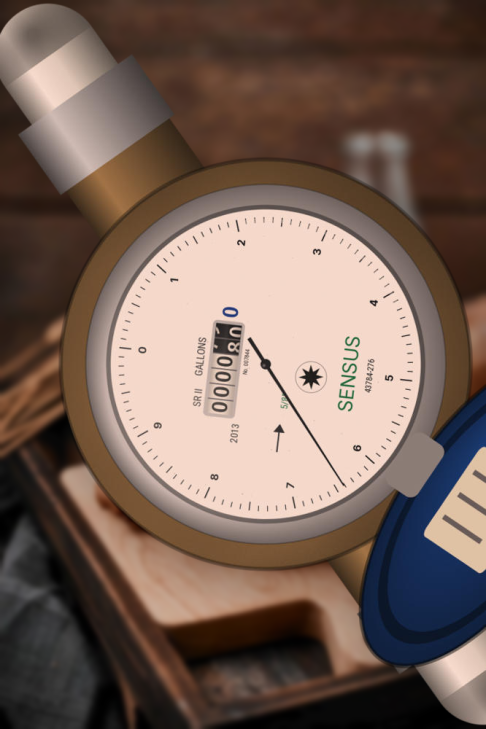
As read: 796.4gal
